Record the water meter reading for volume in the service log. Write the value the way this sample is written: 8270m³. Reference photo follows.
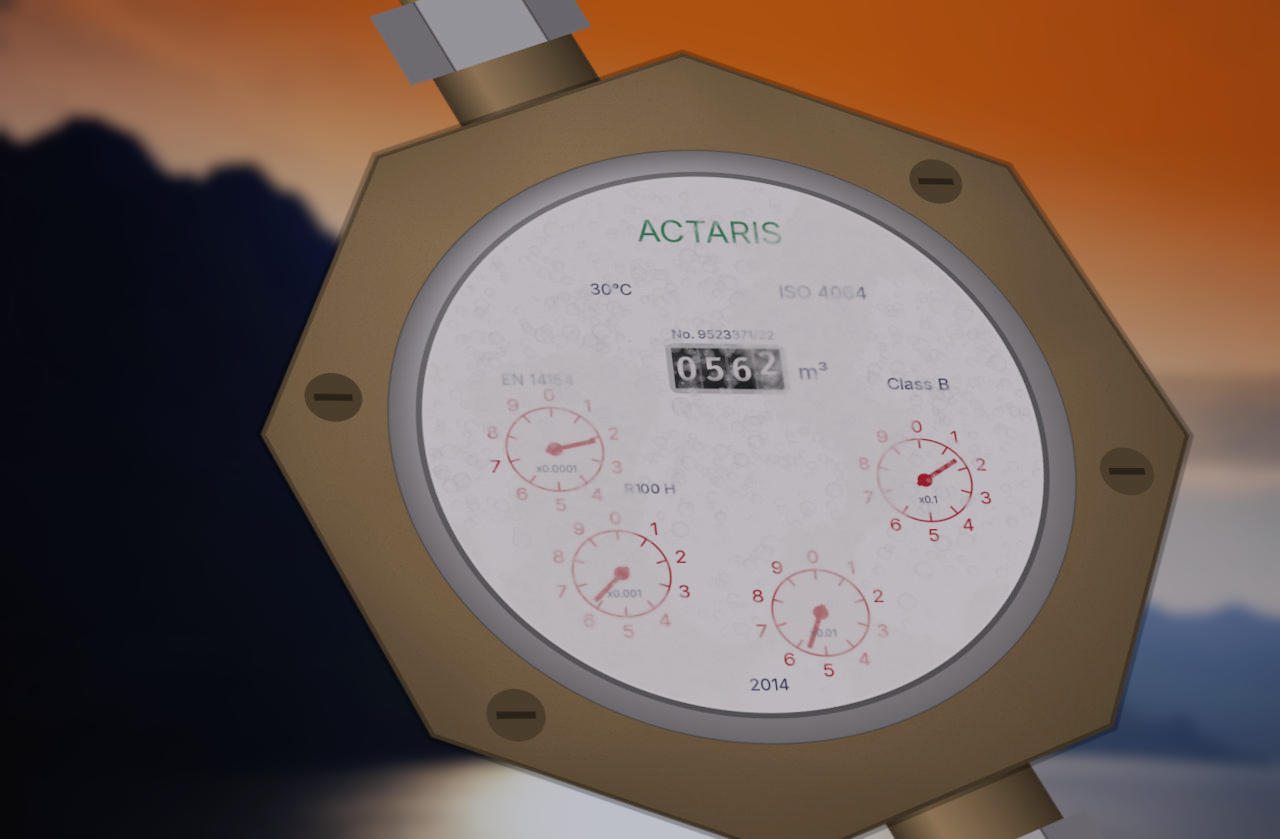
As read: 562.1562m³
